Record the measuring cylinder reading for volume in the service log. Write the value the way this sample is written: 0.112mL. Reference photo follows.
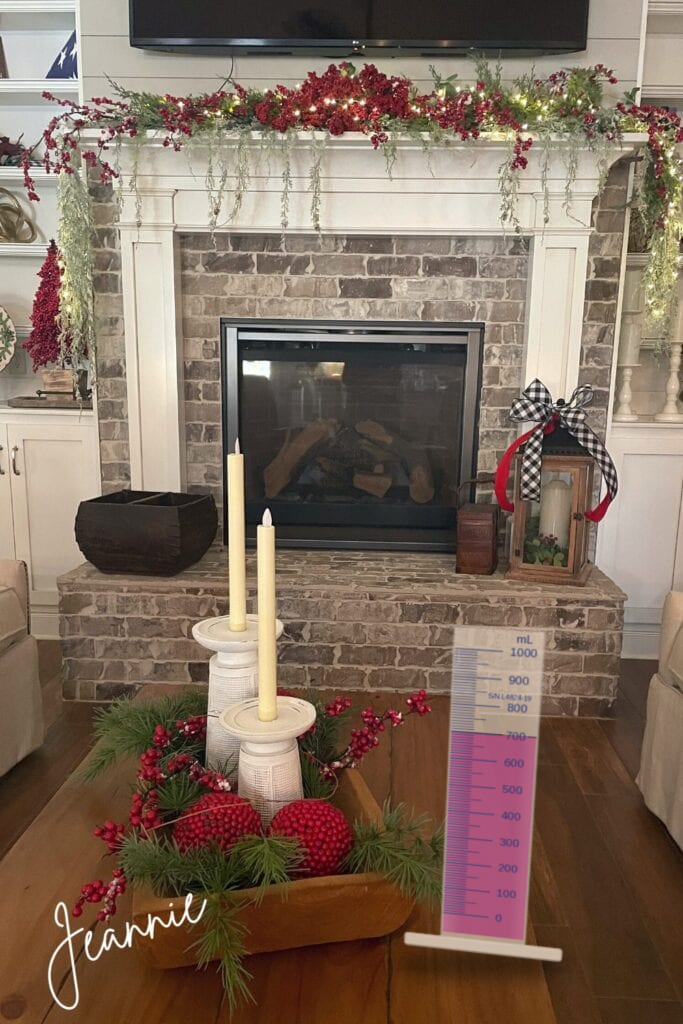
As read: 700mL
